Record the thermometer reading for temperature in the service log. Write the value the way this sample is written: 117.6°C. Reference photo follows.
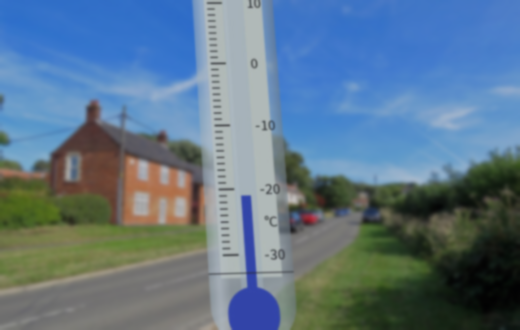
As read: -21°C
